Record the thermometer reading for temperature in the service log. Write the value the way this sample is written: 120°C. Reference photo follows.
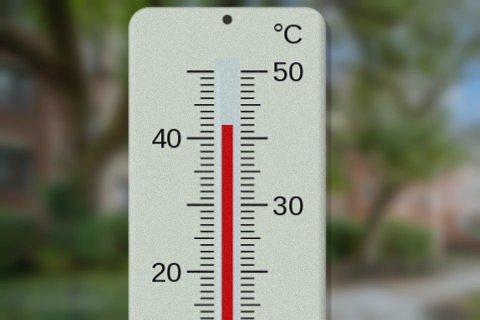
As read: 42°C
